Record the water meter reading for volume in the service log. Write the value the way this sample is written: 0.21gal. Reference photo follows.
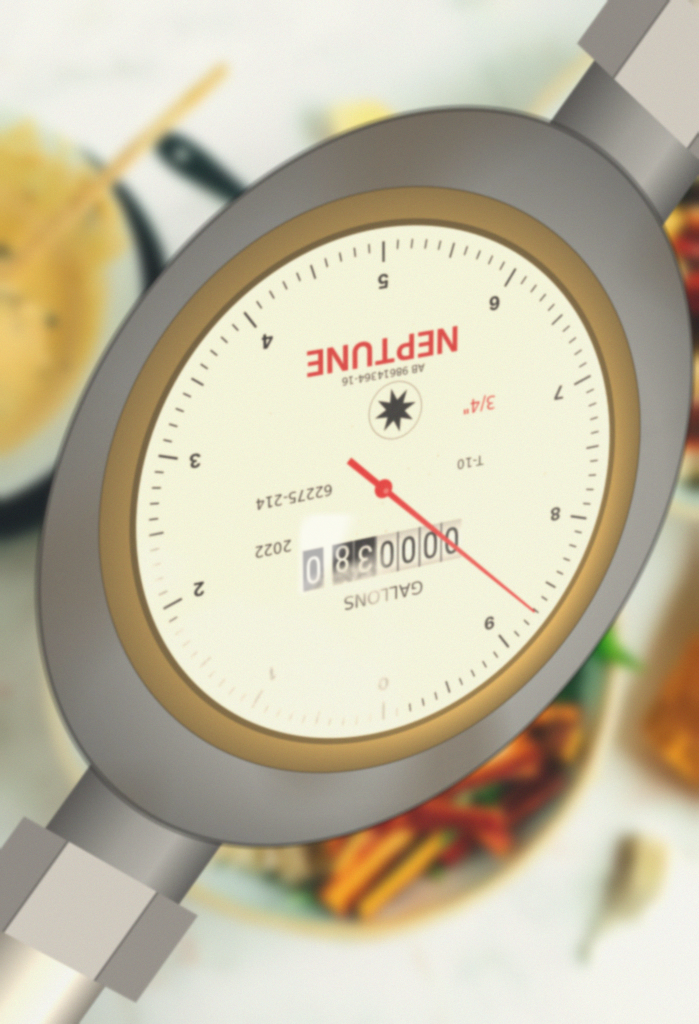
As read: 378.7gal
